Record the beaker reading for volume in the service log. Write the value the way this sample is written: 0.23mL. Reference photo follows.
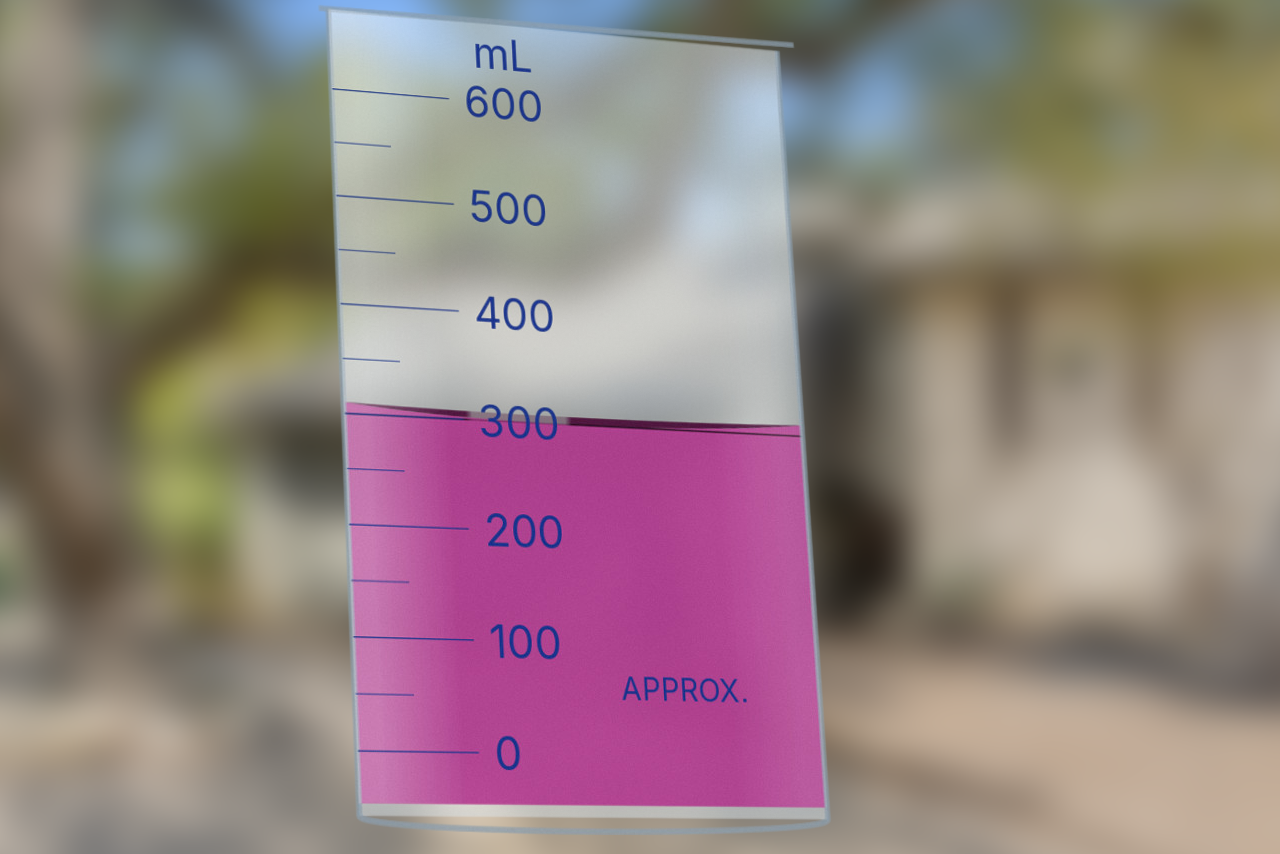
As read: 300mL
